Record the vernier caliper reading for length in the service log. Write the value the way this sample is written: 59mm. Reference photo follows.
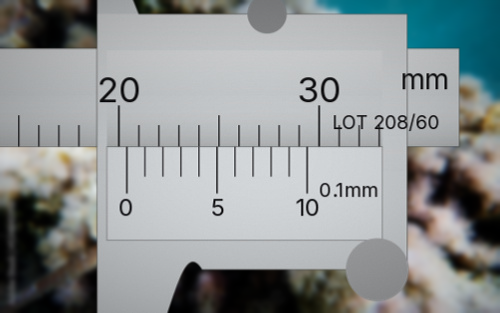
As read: 20.4mm
